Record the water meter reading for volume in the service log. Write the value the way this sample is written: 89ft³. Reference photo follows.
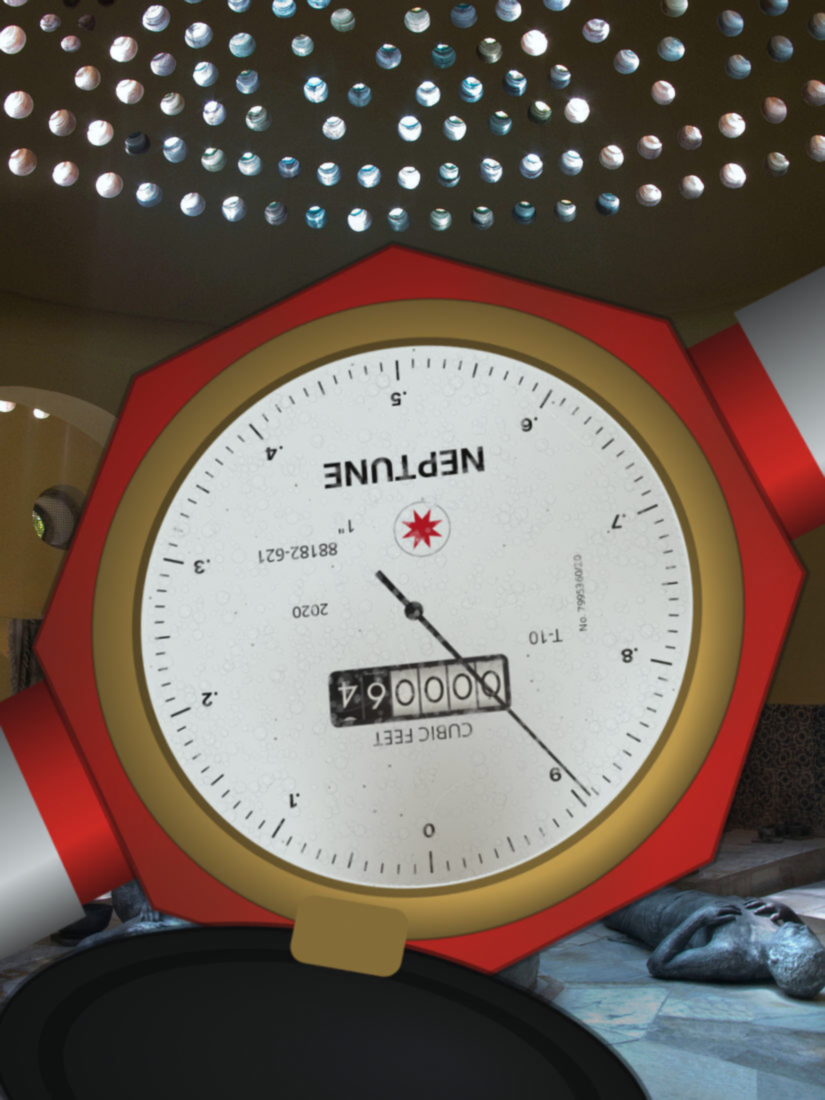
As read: 63.89ft³
